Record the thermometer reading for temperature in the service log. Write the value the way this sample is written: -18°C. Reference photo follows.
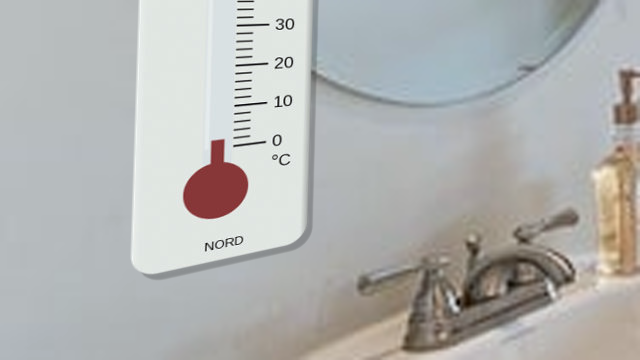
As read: 2°C
